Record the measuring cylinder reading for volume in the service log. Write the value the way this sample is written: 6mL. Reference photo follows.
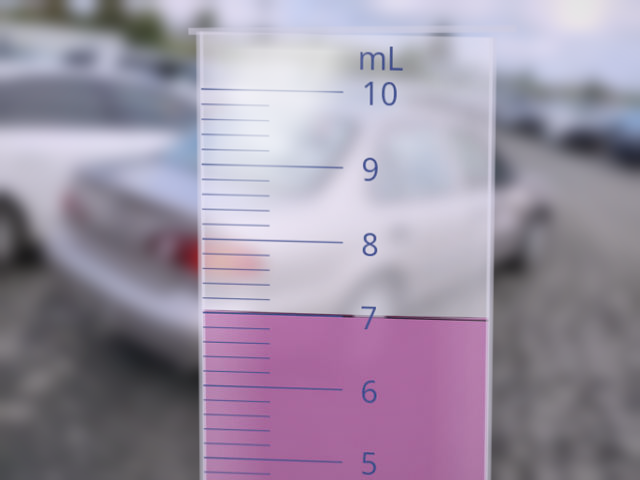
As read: 7mL
